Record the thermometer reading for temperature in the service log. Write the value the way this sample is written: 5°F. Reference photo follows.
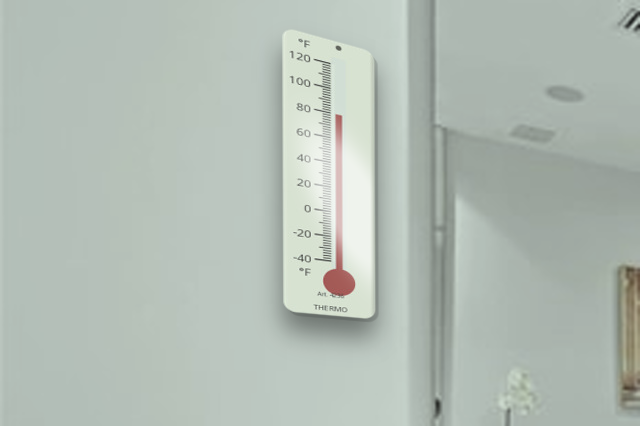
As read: 80°F
